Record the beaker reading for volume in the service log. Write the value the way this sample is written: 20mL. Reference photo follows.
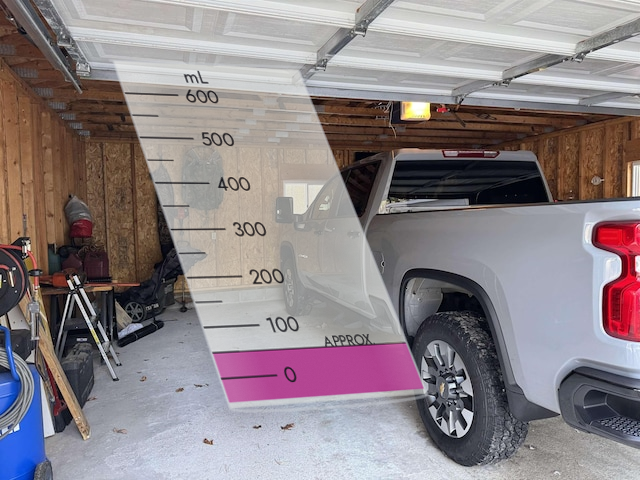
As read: 50mL
